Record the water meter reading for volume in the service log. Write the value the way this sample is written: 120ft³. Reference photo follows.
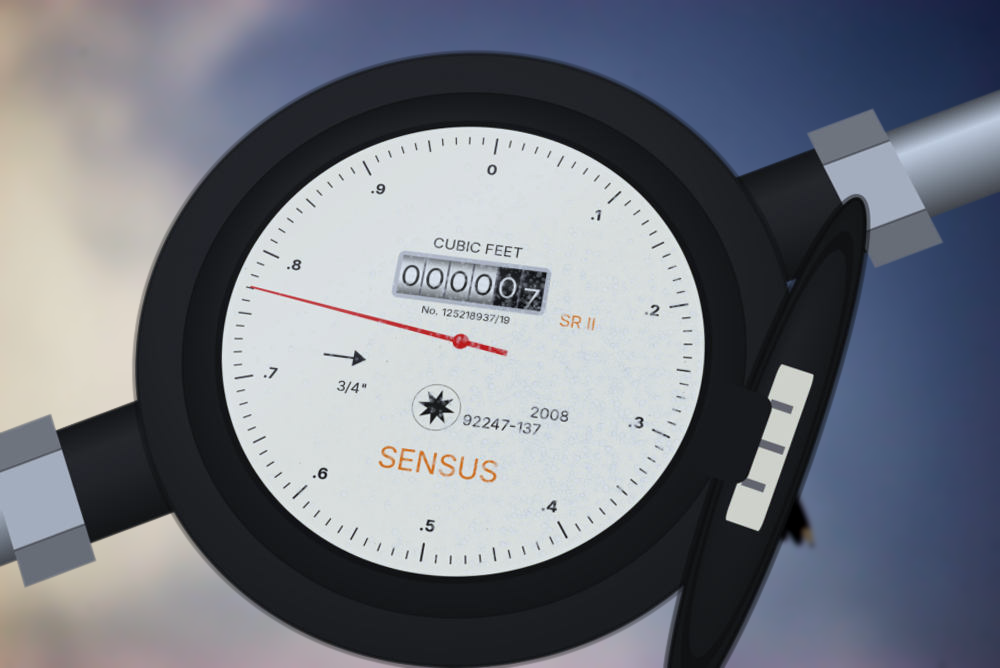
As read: 6.77ft³
